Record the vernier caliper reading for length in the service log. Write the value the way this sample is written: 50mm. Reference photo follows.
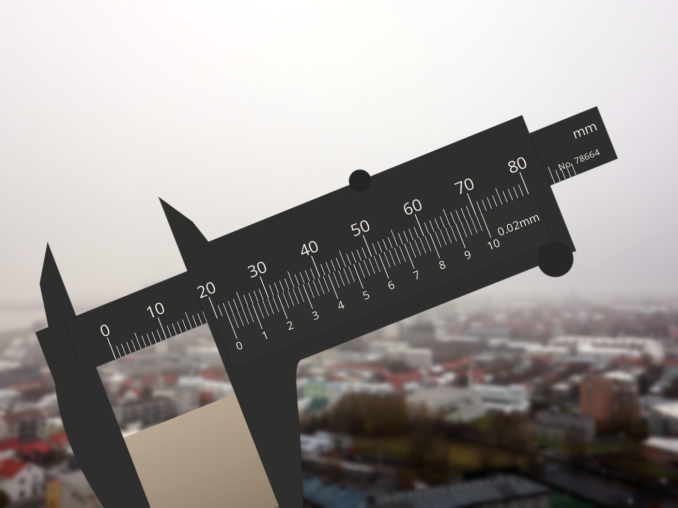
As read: 22.0mm
